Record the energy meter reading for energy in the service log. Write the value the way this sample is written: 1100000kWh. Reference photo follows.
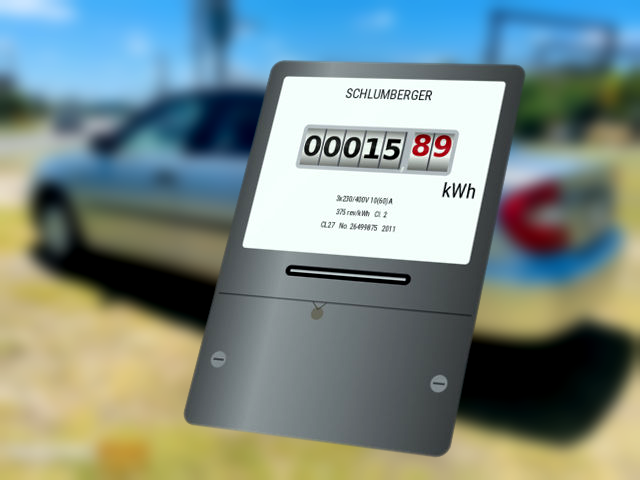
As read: 15.89kWh
